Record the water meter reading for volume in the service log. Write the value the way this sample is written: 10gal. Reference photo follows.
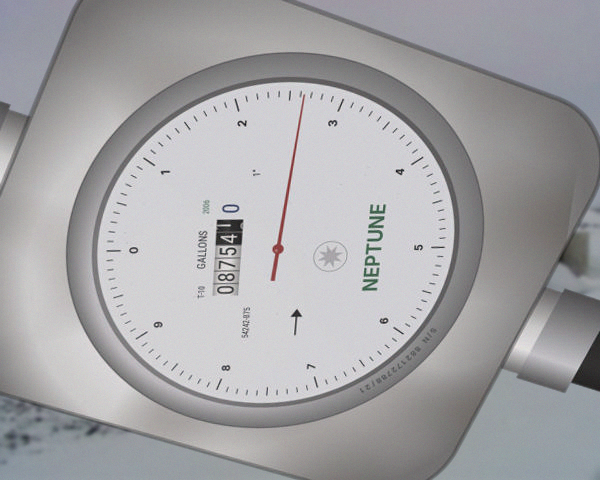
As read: 875412.6gal
